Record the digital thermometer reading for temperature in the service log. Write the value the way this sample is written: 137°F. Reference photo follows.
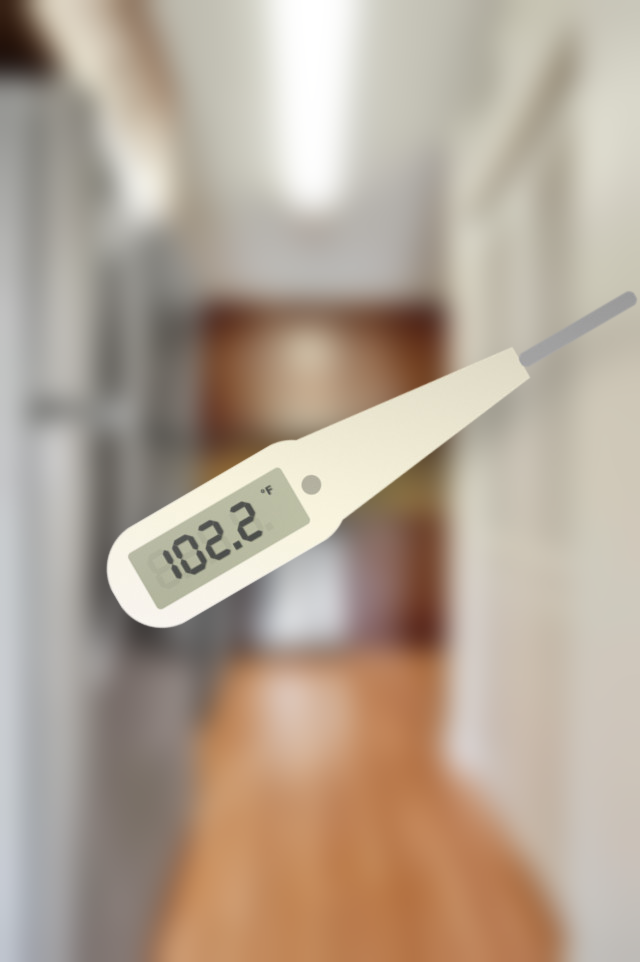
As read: 102.2°F
